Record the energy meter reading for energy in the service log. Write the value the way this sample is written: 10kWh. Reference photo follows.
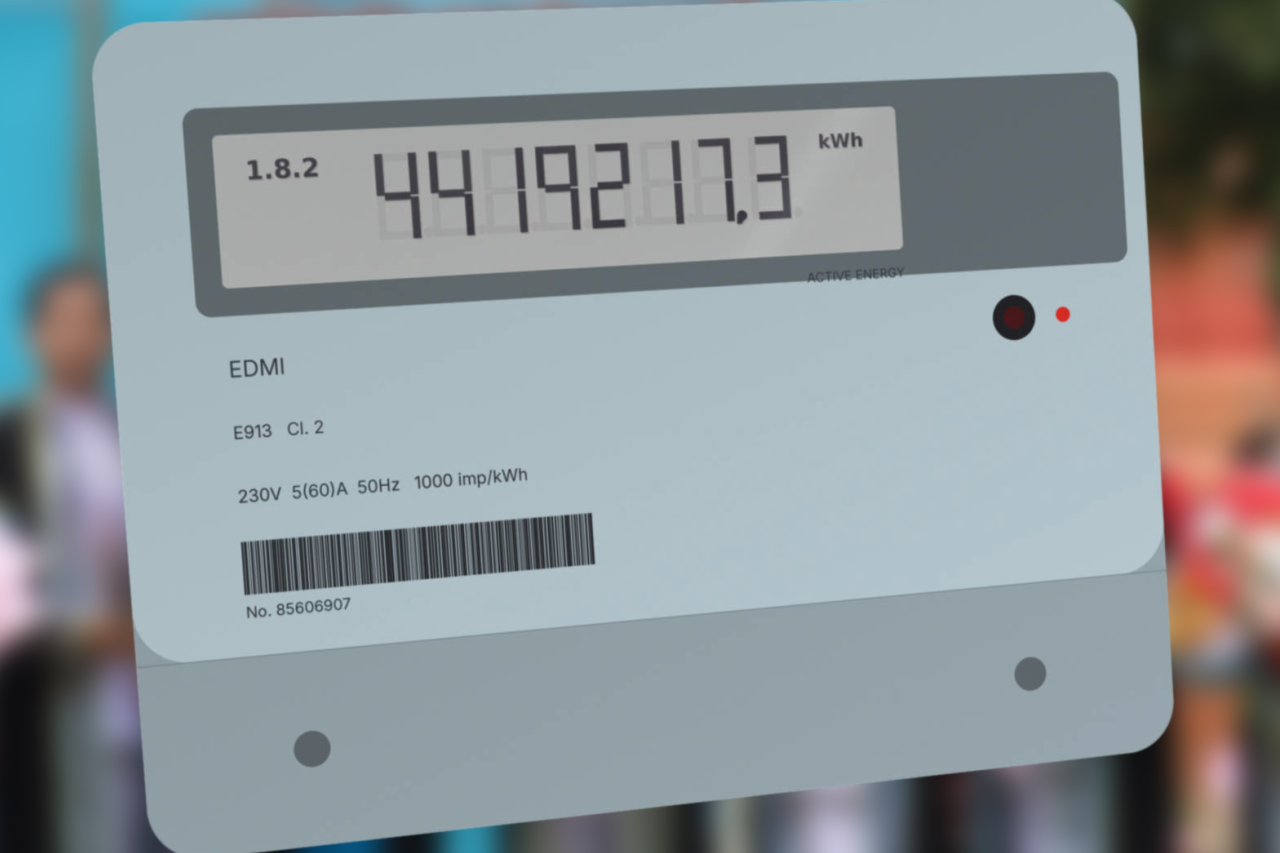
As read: 4419217.3kWh
